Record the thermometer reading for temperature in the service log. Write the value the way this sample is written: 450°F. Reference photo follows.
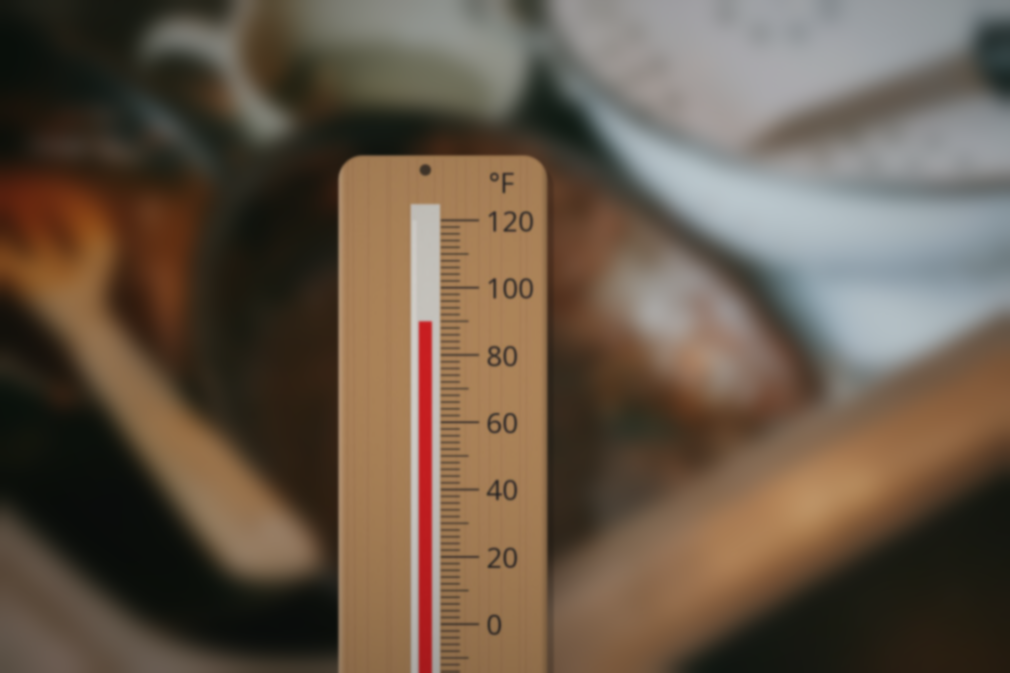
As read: 90°F
